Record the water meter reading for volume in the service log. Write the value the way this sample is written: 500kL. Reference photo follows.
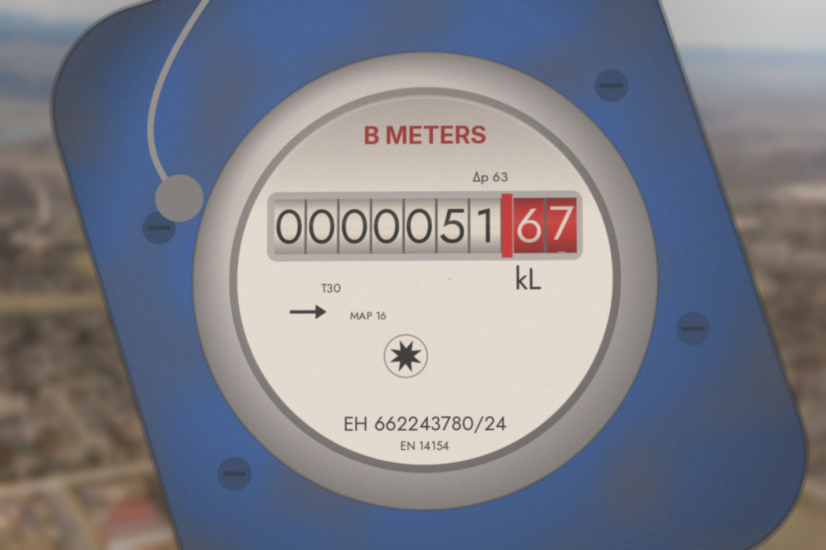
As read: 51.67kL
